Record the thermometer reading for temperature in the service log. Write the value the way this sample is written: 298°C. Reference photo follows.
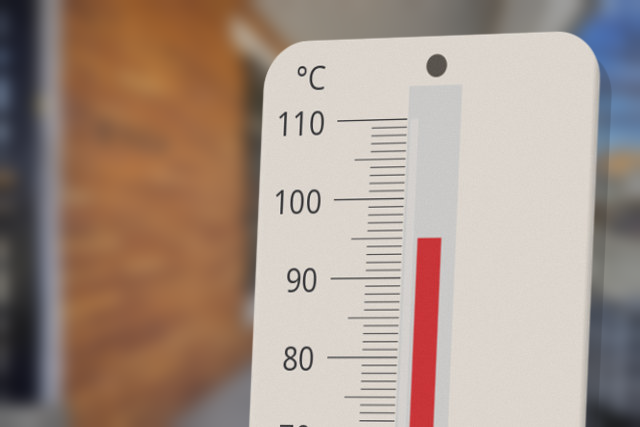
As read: 95°C
